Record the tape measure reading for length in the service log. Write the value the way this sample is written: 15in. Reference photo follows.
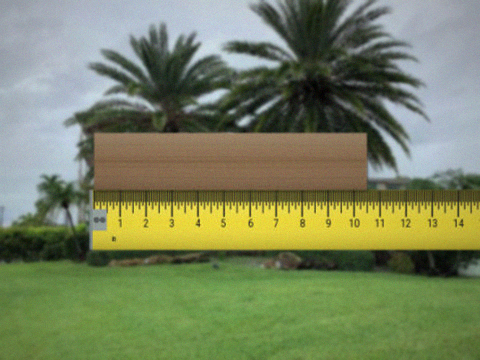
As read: 10.5in
